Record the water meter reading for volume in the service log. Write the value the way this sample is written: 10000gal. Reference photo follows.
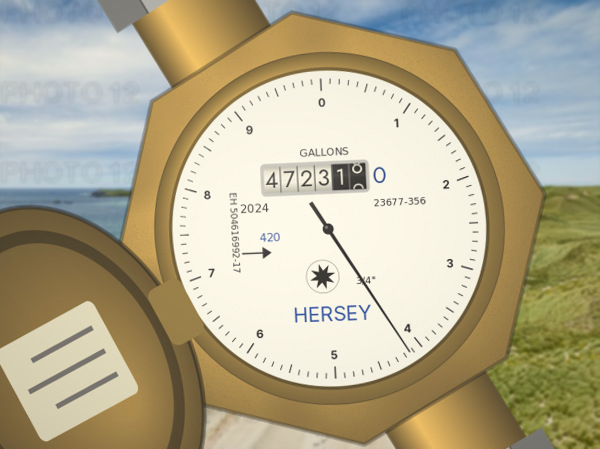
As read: 4723184.1gal
